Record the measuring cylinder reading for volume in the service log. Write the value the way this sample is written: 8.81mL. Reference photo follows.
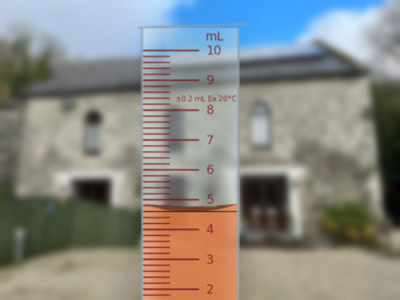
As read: 4.6mL
